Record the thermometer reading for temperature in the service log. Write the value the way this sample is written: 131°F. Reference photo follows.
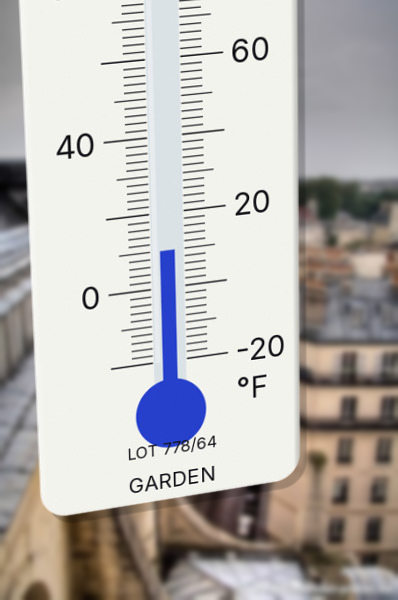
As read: 10°F
